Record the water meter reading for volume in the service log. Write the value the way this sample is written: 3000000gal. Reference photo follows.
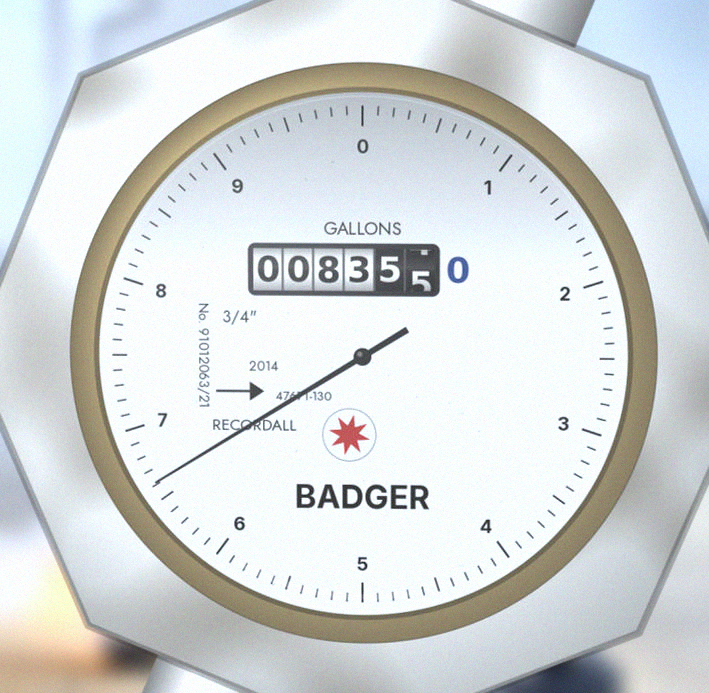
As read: 83546.6gal
